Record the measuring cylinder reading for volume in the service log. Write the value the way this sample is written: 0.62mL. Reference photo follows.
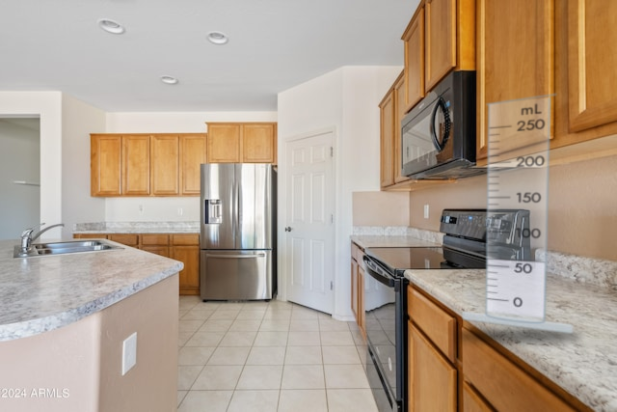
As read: 60mL
